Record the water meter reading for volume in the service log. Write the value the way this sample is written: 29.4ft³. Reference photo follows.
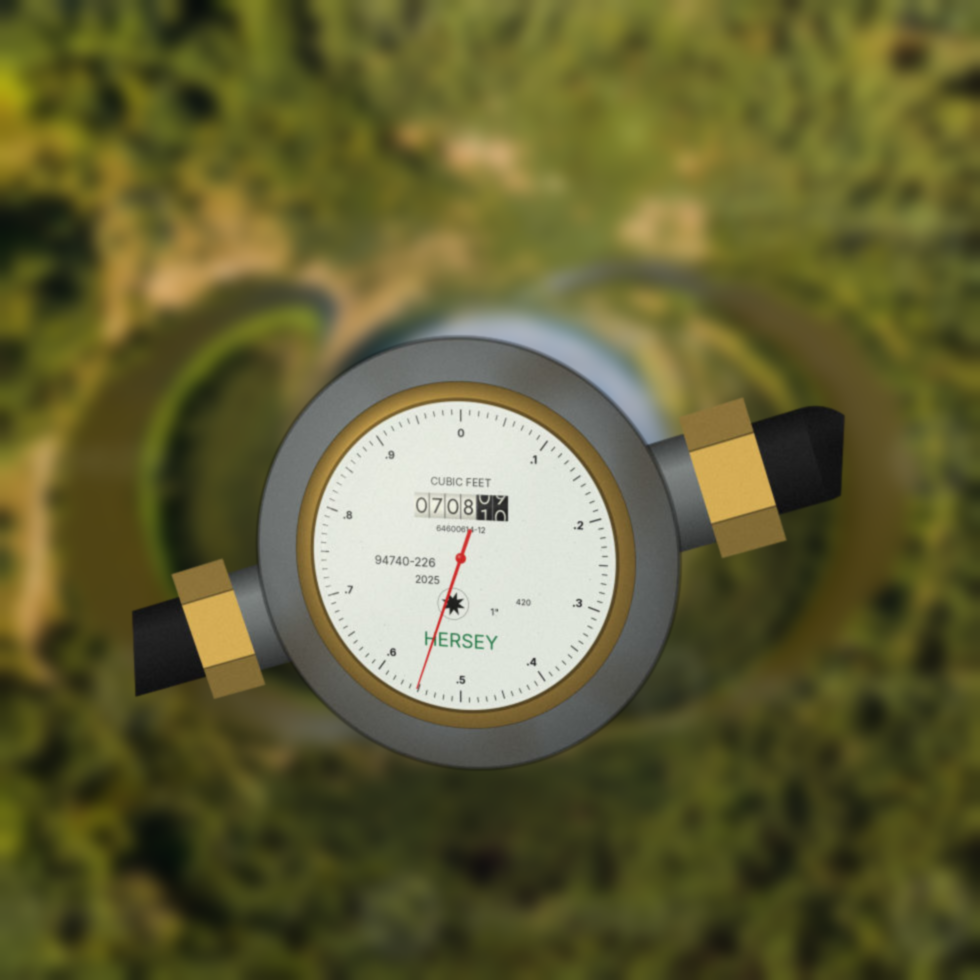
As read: 70809.55ft³
